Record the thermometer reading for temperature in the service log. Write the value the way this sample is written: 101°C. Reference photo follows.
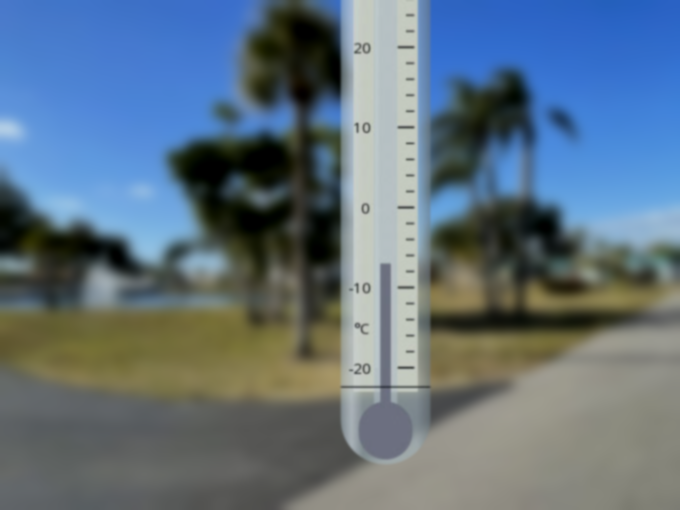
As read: -7°C
